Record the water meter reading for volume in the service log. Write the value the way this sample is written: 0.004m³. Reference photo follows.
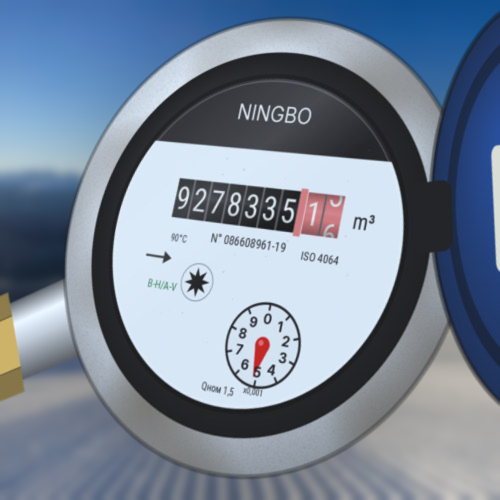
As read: 9278335.155m³
